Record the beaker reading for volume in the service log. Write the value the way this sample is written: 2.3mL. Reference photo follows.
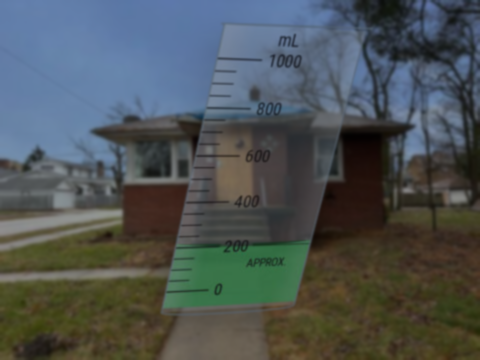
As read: 200mL
